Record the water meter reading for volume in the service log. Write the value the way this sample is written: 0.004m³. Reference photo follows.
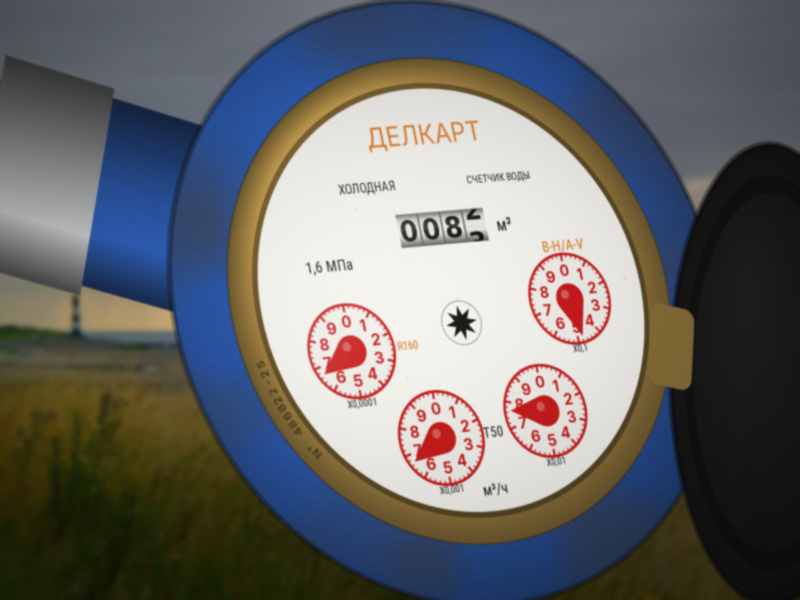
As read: 82.4766m³
